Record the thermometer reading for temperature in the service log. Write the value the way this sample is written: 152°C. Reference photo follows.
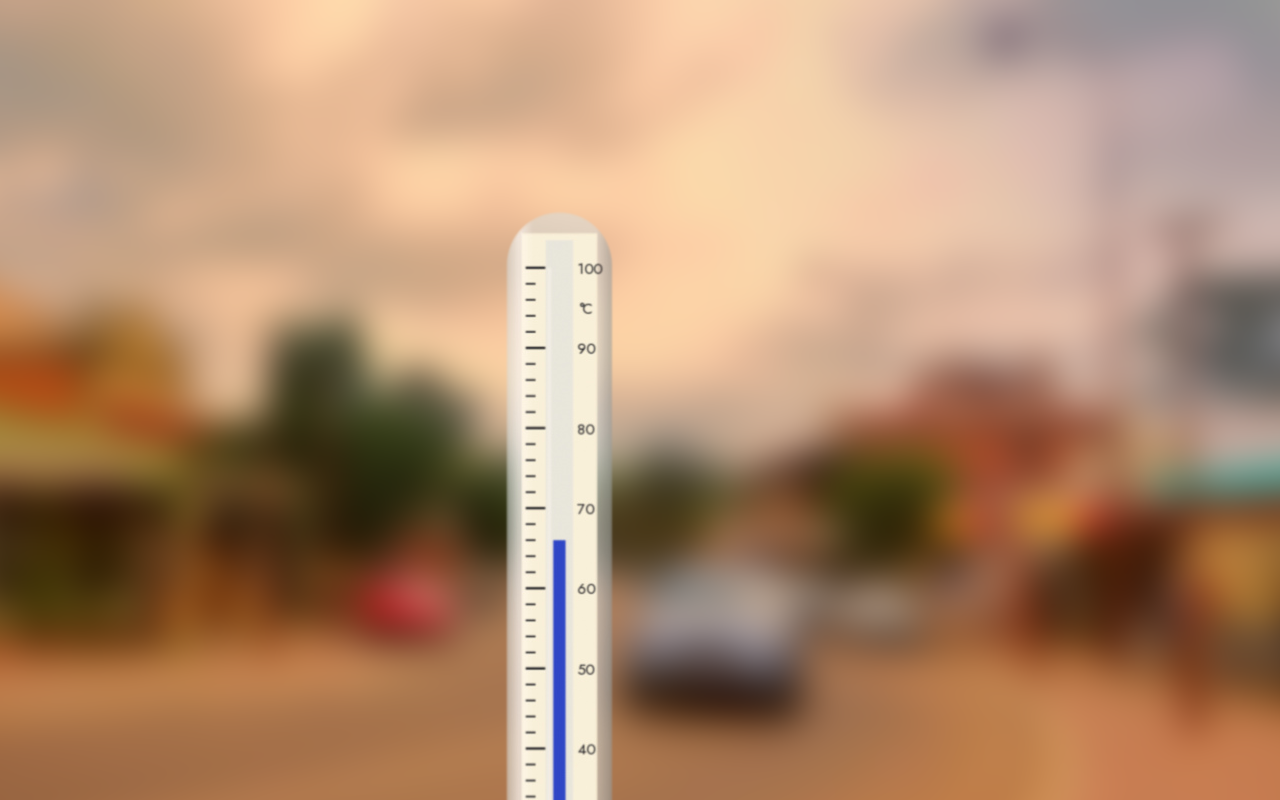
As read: 66°C
